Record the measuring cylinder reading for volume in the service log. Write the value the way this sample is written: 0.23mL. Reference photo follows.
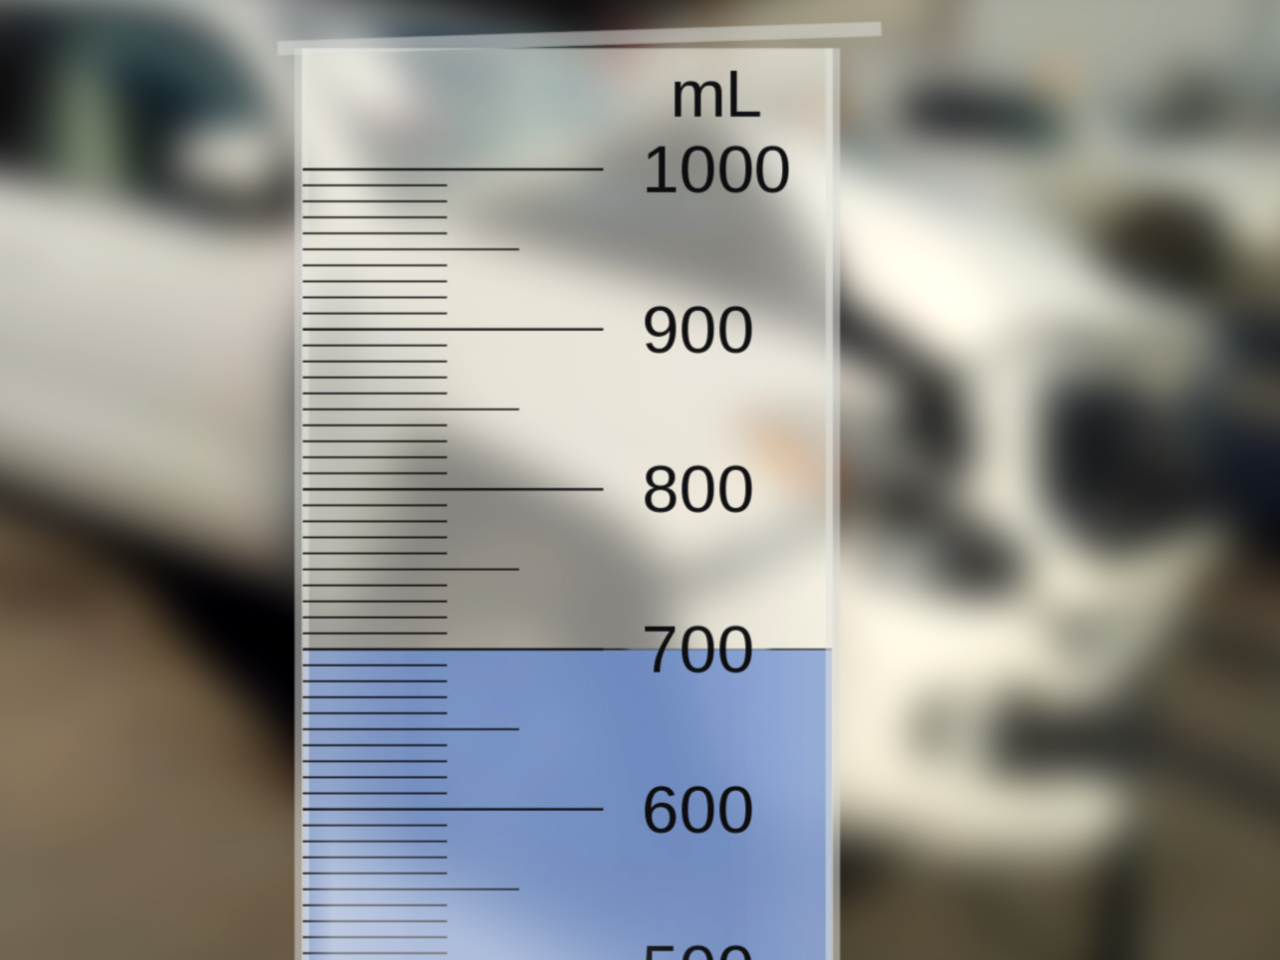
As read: 700mL
